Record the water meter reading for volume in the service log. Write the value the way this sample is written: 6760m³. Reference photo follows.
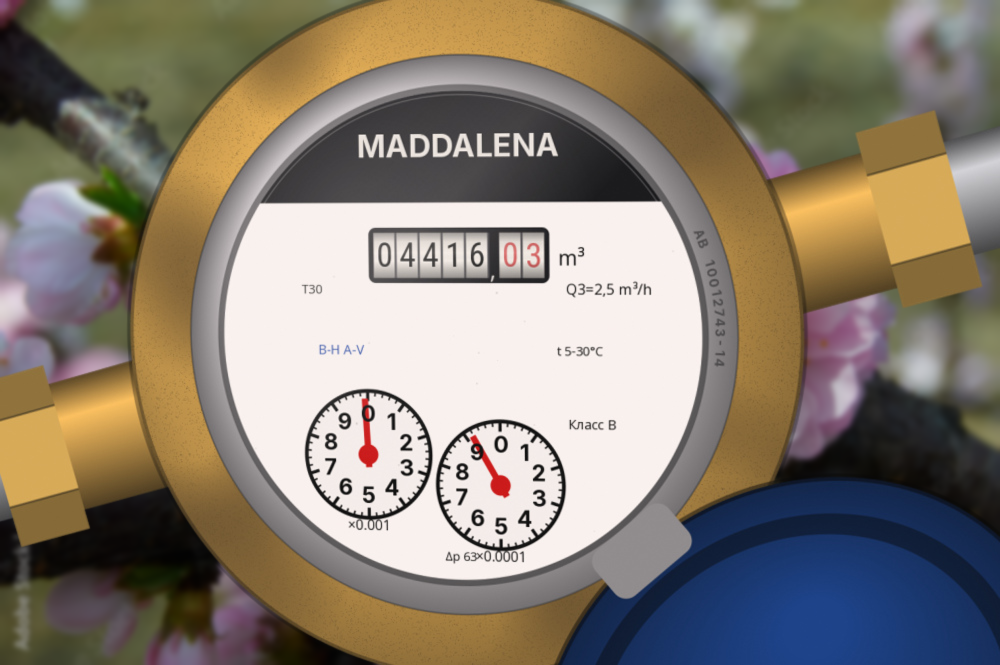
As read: 4416.0299m³
